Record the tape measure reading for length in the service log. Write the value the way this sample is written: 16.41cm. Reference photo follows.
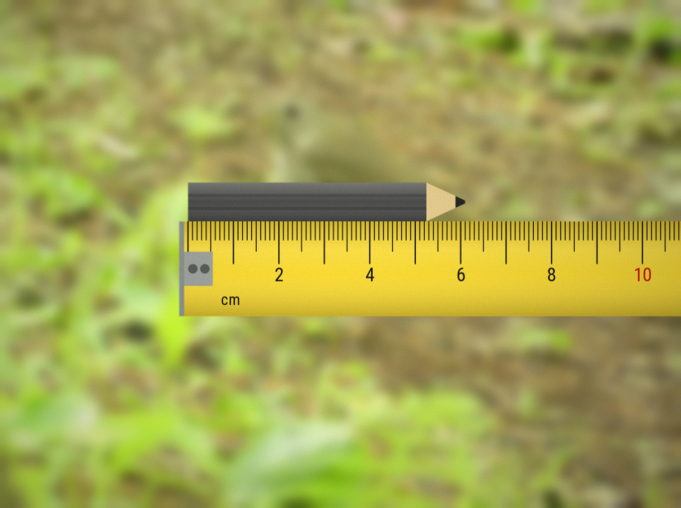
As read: 6.1cm
